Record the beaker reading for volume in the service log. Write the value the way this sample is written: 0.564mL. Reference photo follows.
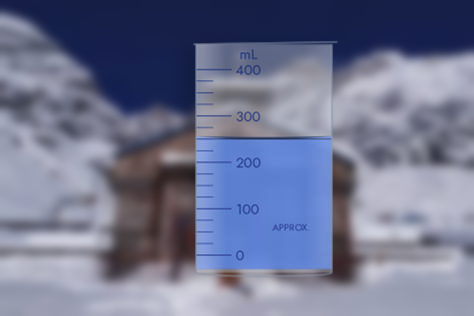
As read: 250mL
